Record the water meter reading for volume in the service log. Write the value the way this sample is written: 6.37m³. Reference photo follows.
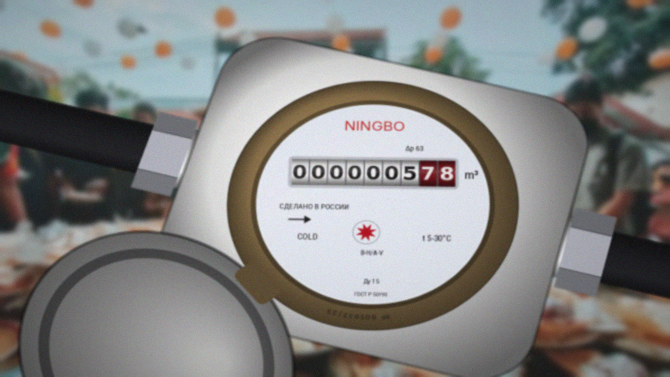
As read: 5.78m³
